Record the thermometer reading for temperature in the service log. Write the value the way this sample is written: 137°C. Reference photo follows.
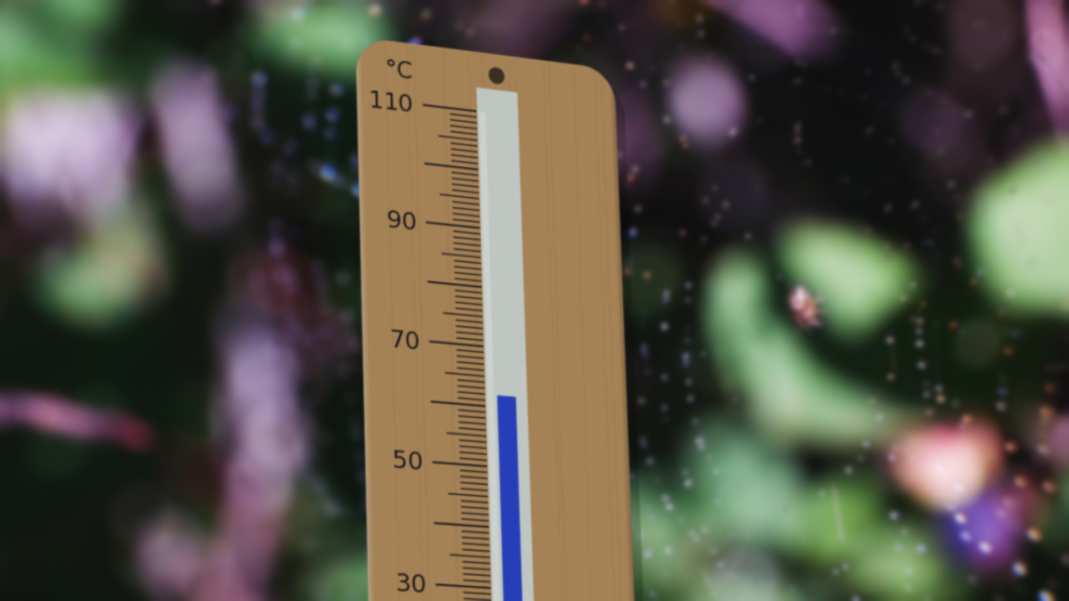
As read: 62°C
